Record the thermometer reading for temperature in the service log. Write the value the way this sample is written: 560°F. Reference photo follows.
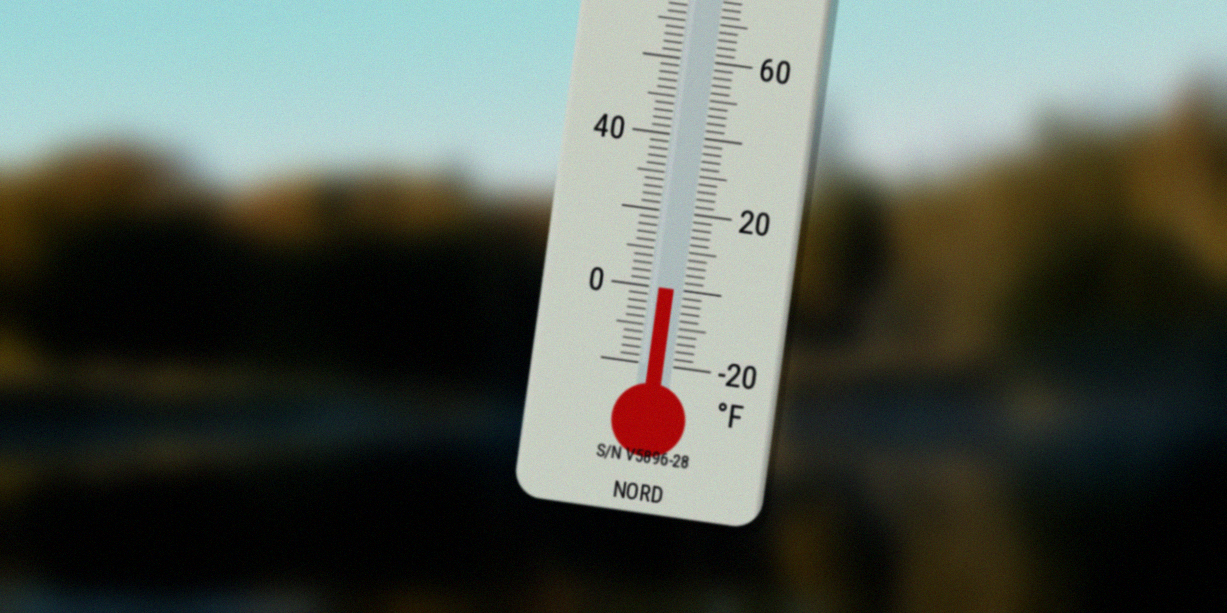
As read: 0°F
